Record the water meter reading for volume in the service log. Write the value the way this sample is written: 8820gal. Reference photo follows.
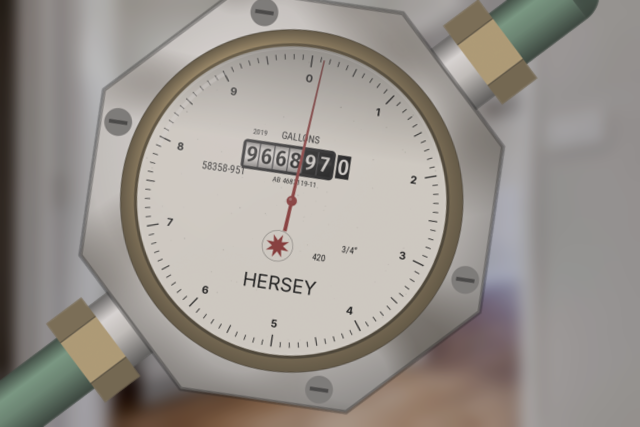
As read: 9668970.1gal
